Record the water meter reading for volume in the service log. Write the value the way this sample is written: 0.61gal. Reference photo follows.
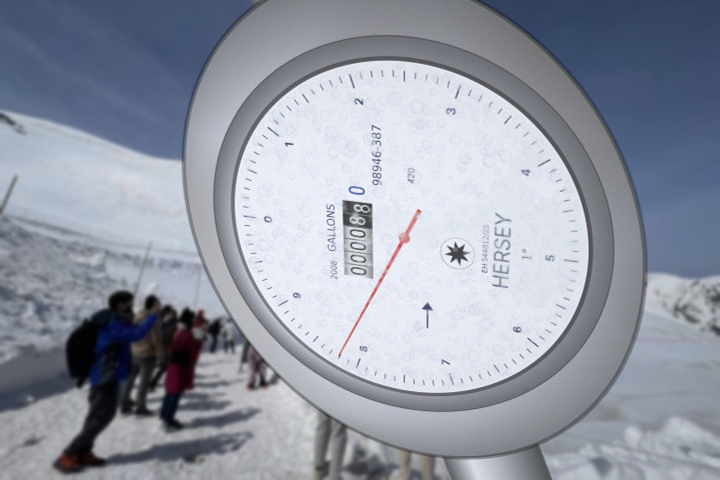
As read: 878.2gal
